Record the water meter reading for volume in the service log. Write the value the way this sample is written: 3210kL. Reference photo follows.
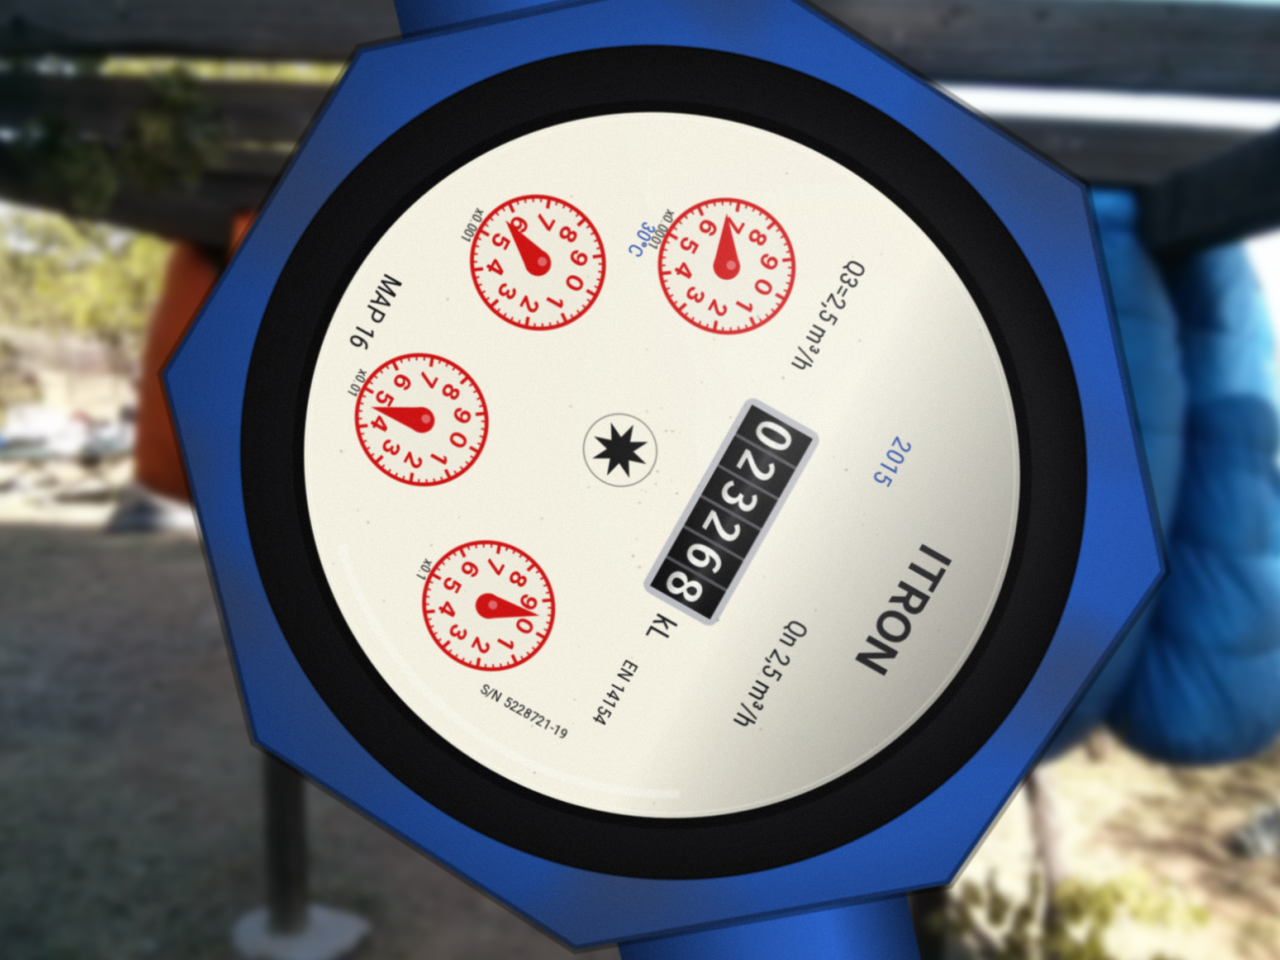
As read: 23267.9456kL
